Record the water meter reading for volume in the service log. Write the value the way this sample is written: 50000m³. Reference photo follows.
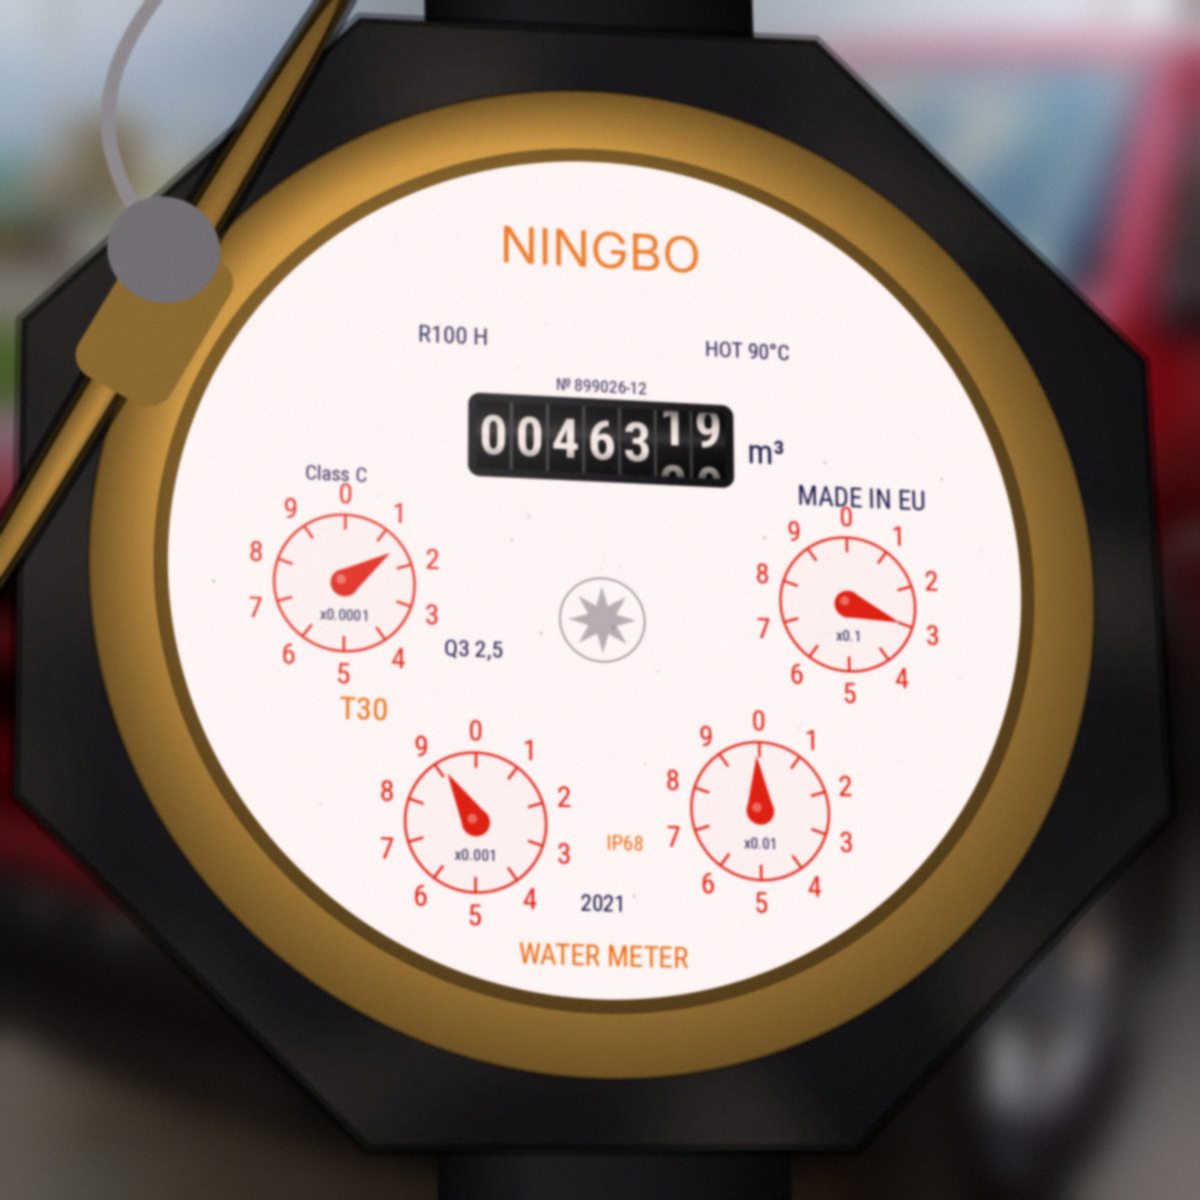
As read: 46319.2991m³
